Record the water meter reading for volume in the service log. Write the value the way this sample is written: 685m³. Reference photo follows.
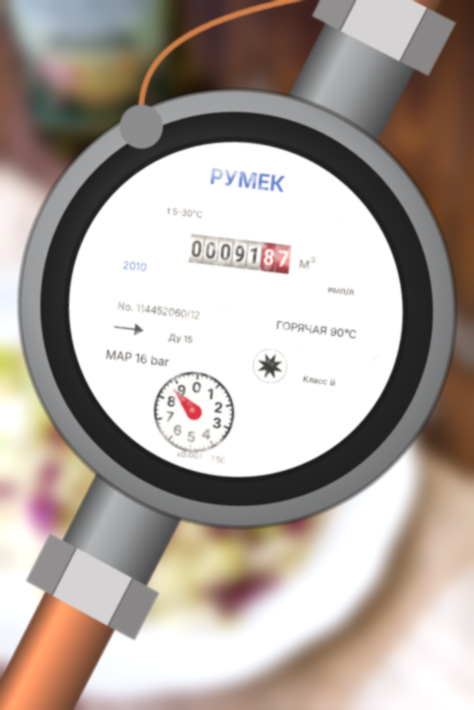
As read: 91.878m³
